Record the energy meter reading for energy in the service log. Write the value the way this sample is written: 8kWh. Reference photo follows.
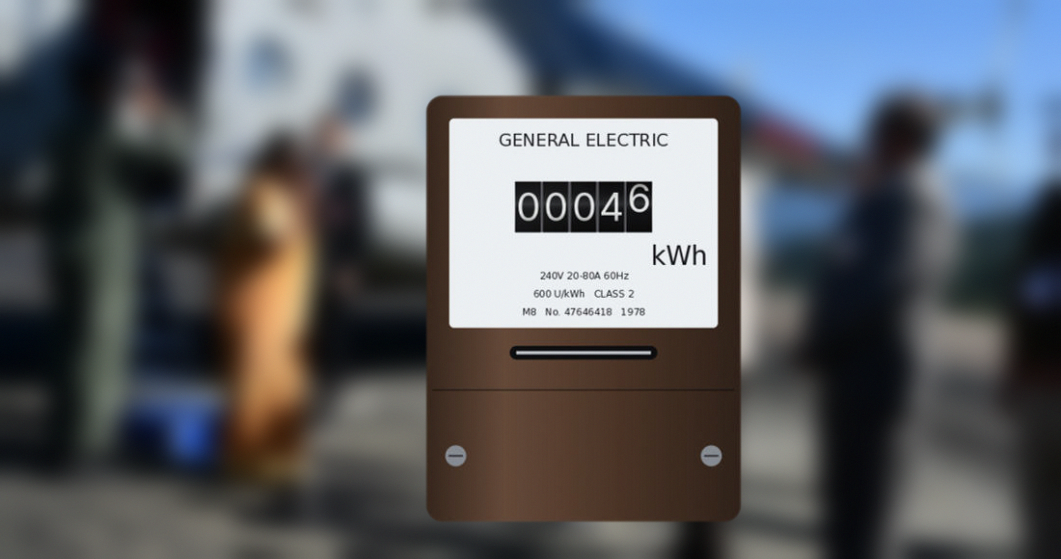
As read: 46kWh
